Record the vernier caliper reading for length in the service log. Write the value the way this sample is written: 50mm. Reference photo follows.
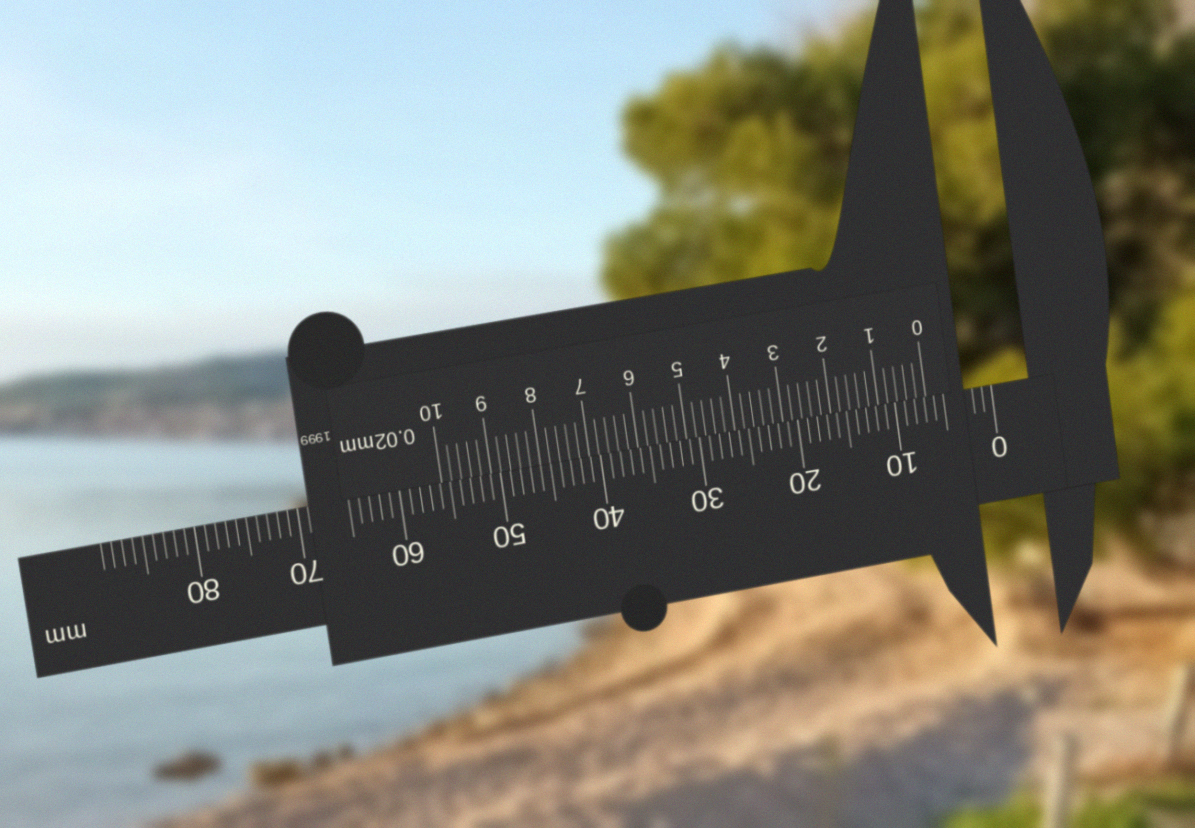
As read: 6.8mm
